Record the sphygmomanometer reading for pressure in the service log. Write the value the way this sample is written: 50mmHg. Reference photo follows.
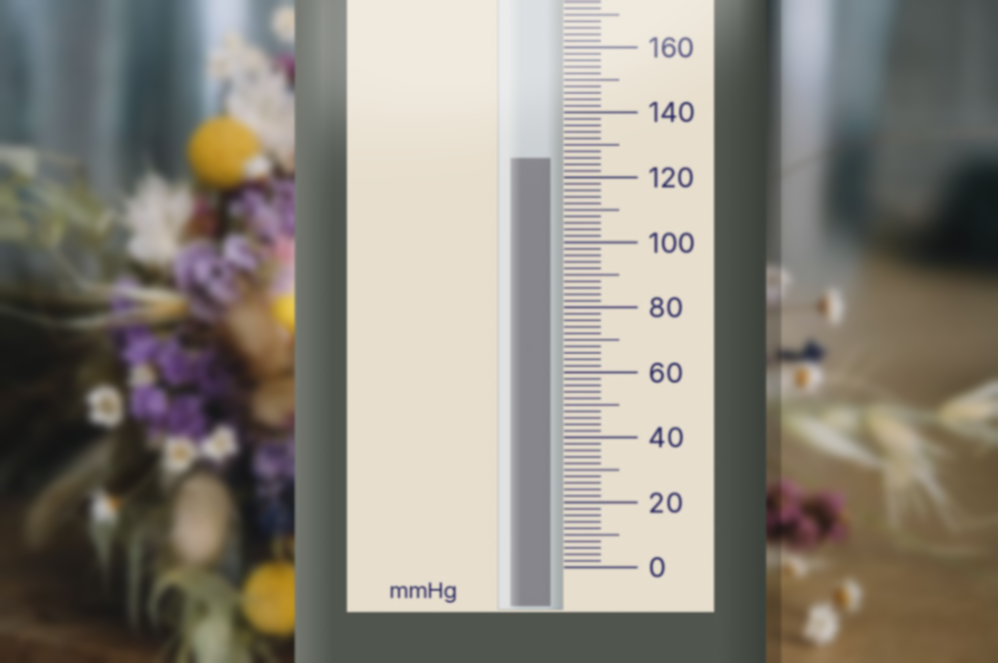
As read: 126mmHg
